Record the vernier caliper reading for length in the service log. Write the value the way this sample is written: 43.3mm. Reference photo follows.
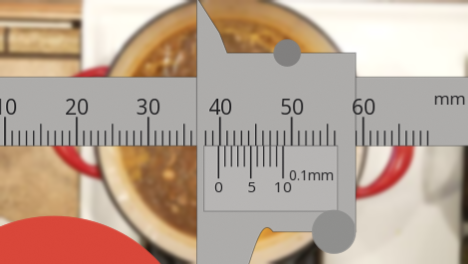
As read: 39.8mm
